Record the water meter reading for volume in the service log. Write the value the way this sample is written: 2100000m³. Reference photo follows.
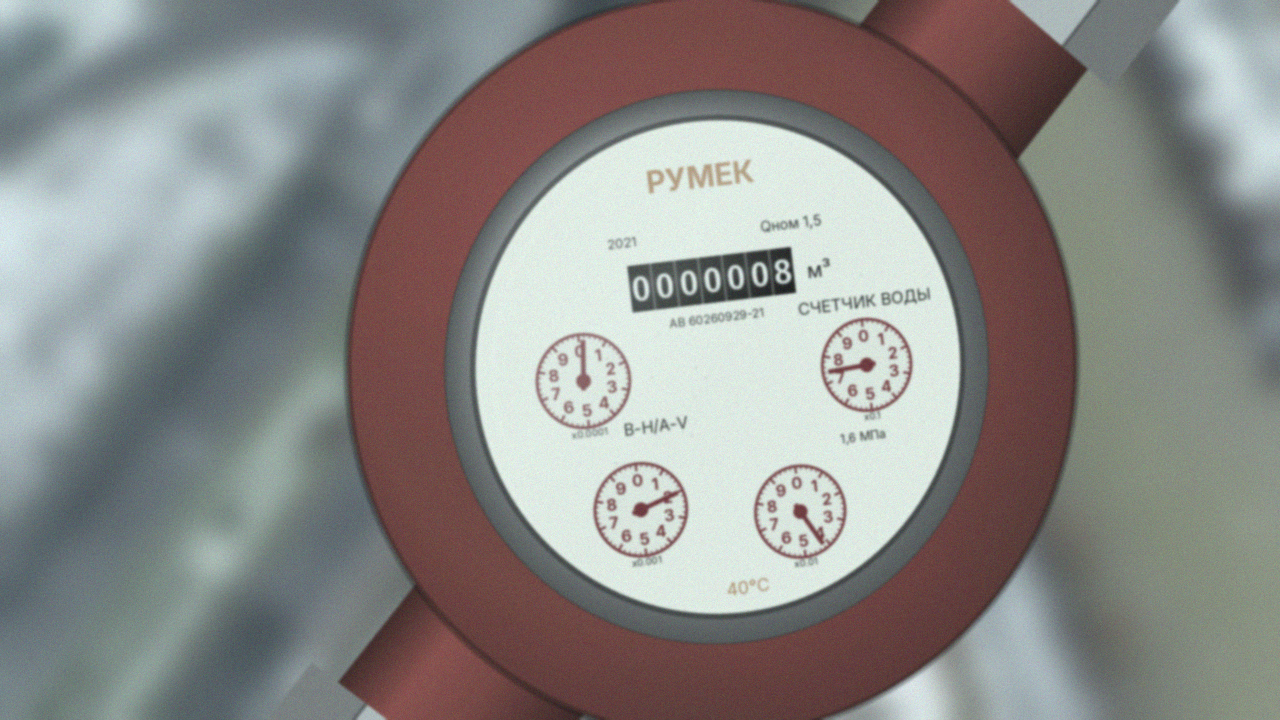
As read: 8.7420m³
